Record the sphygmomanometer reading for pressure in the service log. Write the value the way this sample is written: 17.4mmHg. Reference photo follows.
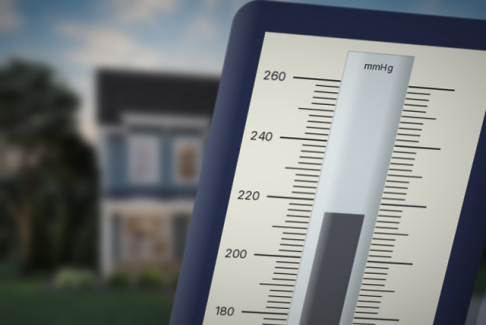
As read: 216mmHg
